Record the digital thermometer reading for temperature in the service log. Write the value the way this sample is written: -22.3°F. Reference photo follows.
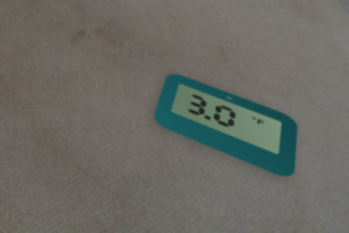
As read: 3.0°F
